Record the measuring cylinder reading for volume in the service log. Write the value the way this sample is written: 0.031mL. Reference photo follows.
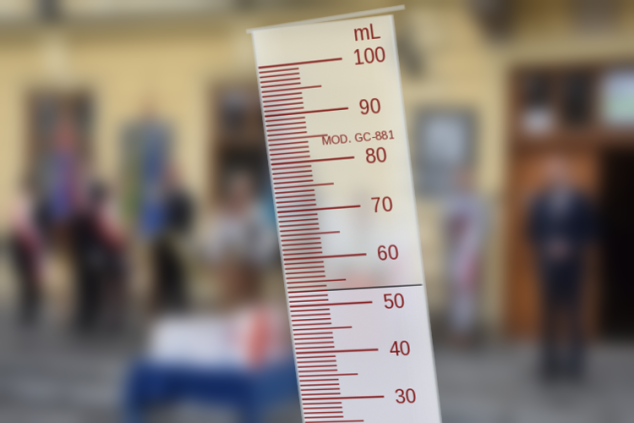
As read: 53mL
